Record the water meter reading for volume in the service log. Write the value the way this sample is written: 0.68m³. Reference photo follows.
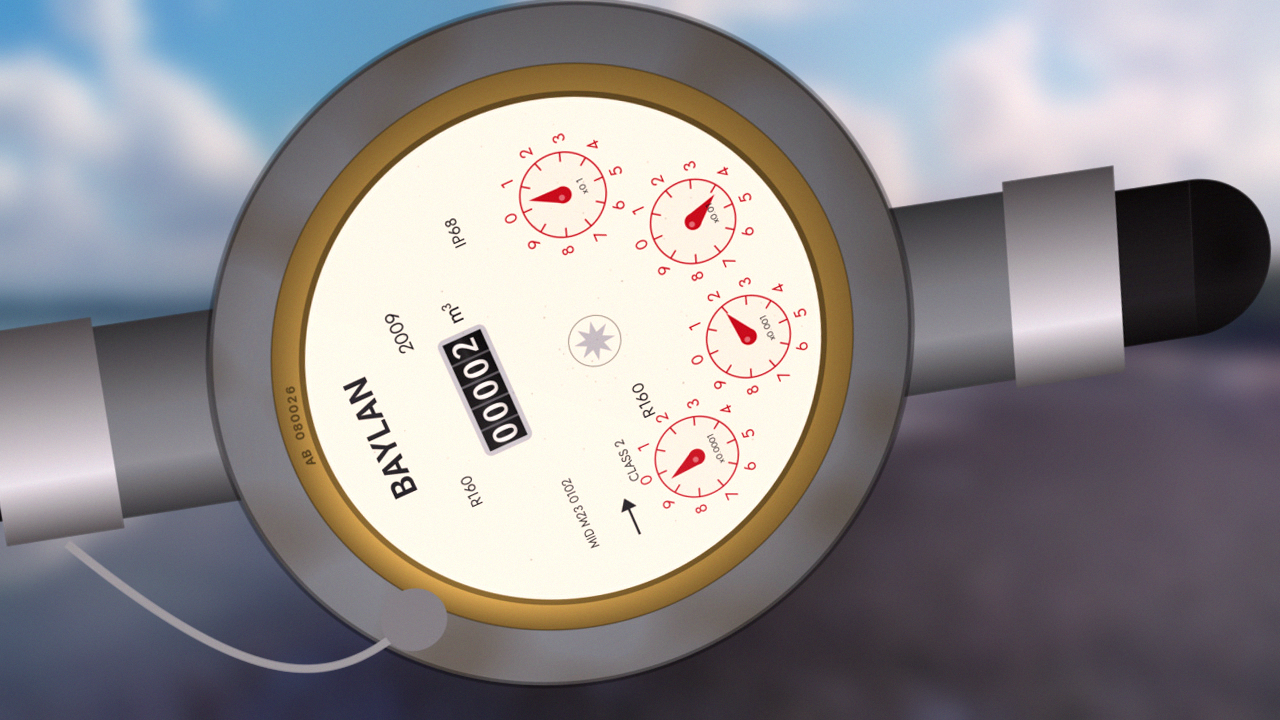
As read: 2.0419m³
